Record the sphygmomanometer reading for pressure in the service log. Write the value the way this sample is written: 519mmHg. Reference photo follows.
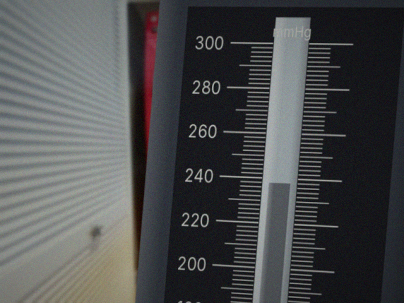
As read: 238mmHg
